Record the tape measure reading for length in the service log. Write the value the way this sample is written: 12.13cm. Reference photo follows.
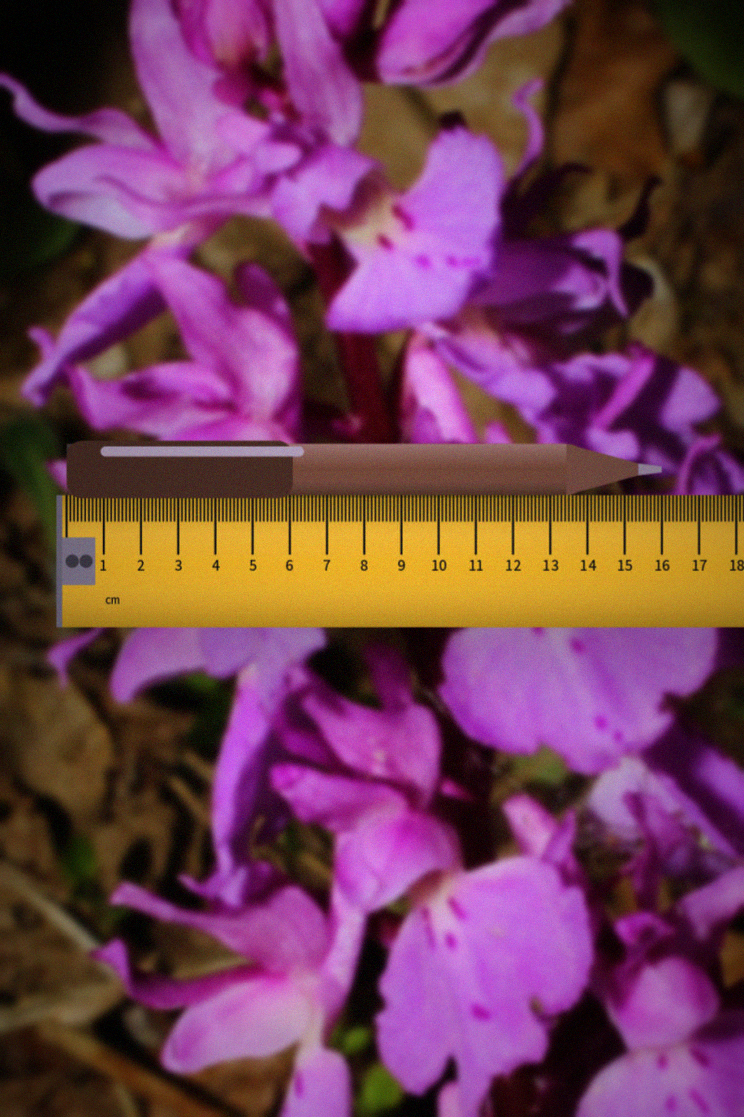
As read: 16cm
